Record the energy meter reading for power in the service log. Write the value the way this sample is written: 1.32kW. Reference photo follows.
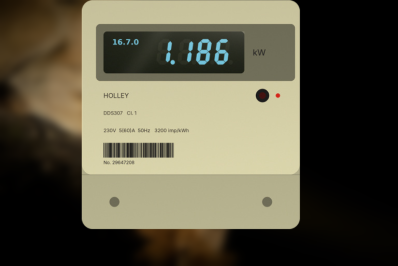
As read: 1.186kW
